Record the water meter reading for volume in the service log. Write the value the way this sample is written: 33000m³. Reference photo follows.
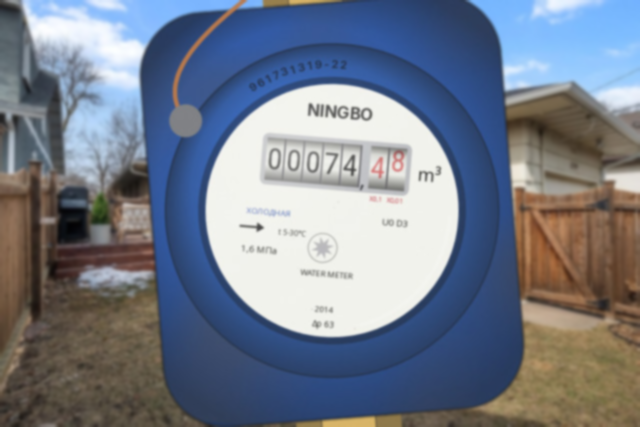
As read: 74.48m³
